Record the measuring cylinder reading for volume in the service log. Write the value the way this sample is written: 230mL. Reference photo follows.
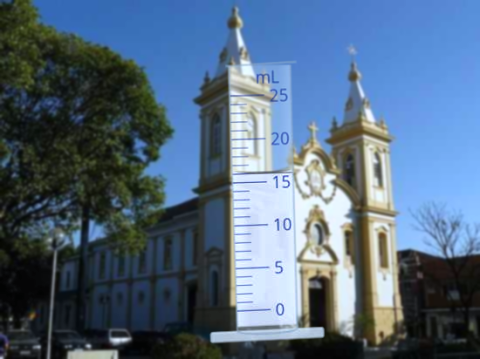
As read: 16mL
